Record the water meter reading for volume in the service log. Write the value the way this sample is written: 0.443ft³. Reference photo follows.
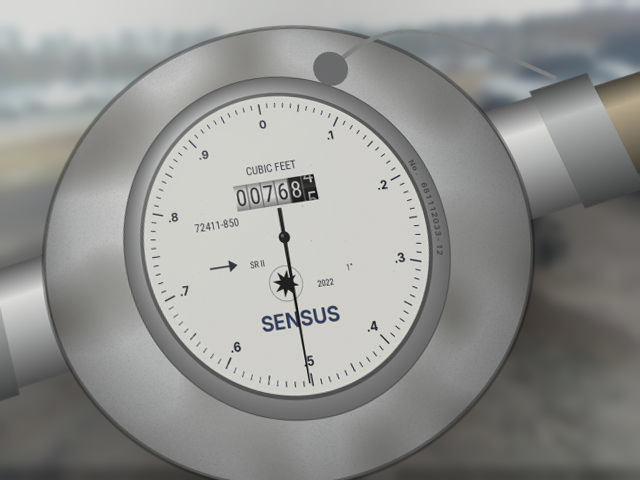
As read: 7684.50ft³
